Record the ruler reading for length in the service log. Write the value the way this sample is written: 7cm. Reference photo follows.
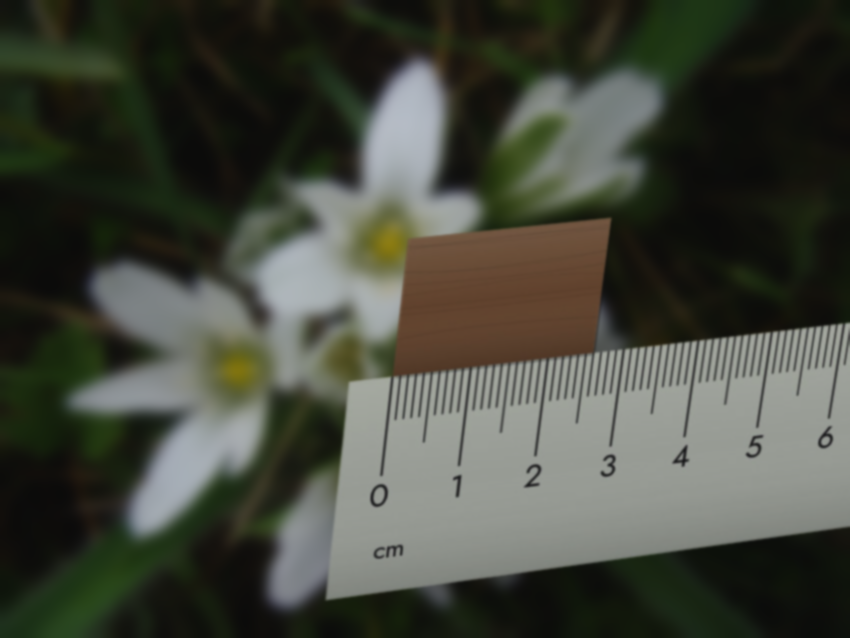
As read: 2.6cm
